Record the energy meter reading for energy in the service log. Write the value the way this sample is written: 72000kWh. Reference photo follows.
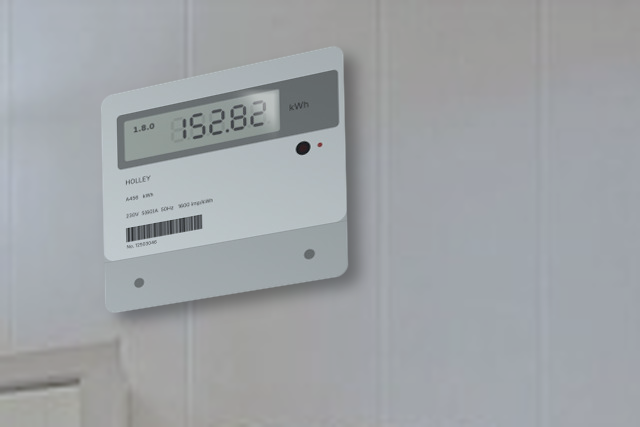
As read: 152.82kWh
